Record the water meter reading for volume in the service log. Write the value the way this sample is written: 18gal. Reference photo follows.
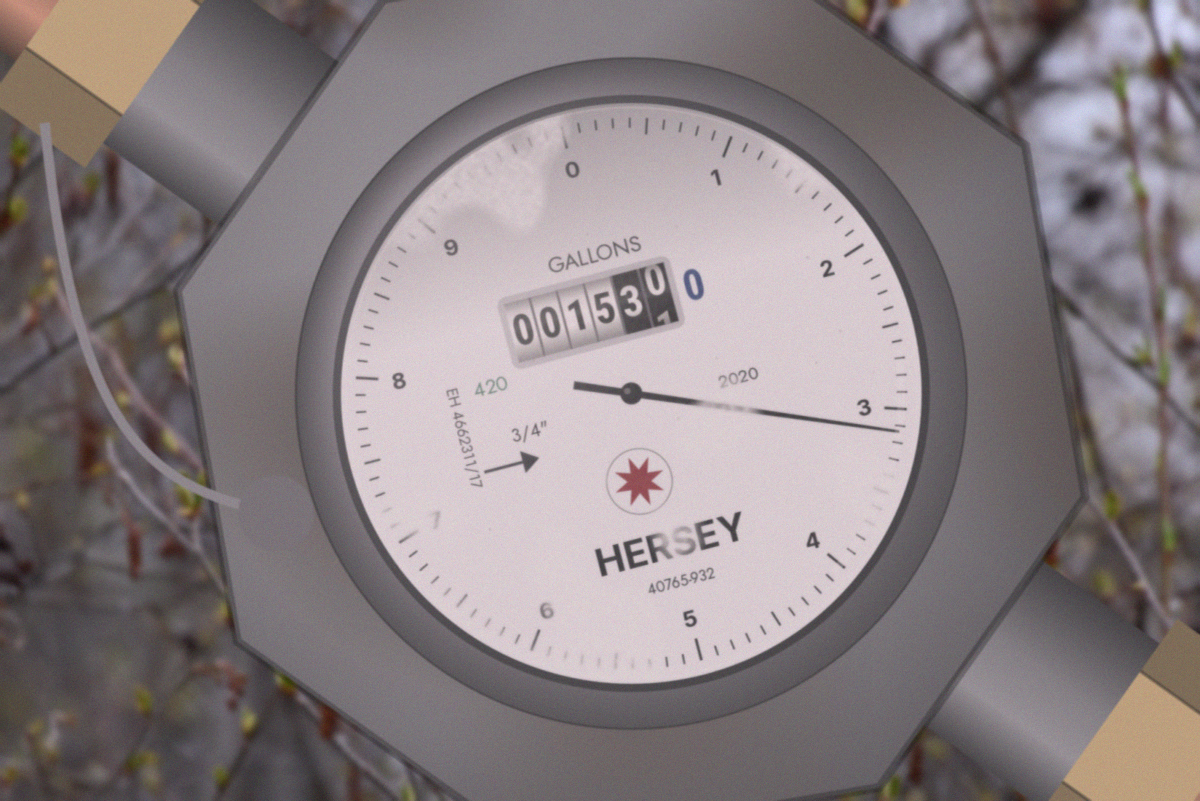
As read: 15303.1gal
